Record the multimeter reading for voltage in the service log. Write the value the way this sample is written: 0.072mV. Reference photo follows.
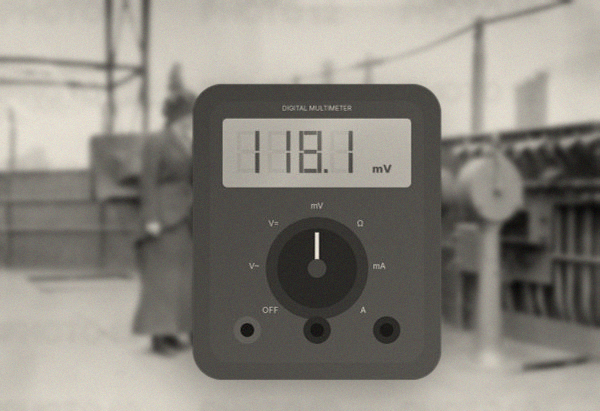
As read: 118.1mV
